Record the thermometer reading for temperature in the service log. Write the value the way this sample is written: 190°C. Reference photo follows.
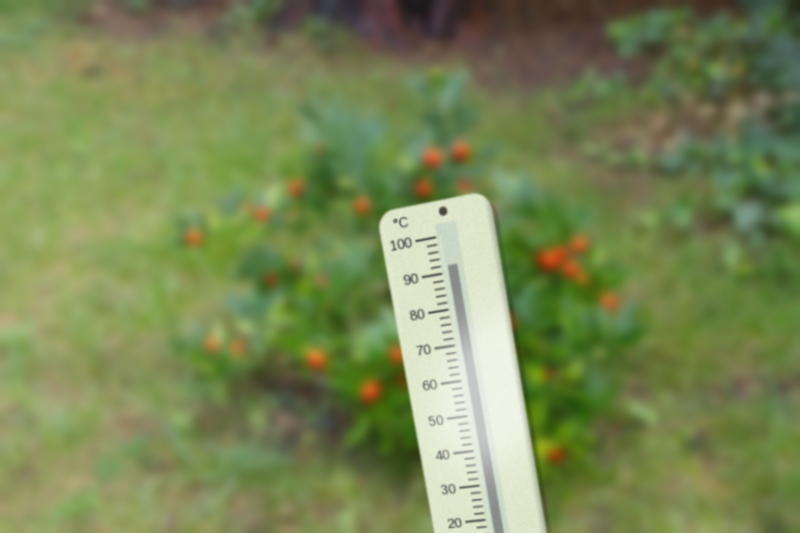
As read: 92°C
